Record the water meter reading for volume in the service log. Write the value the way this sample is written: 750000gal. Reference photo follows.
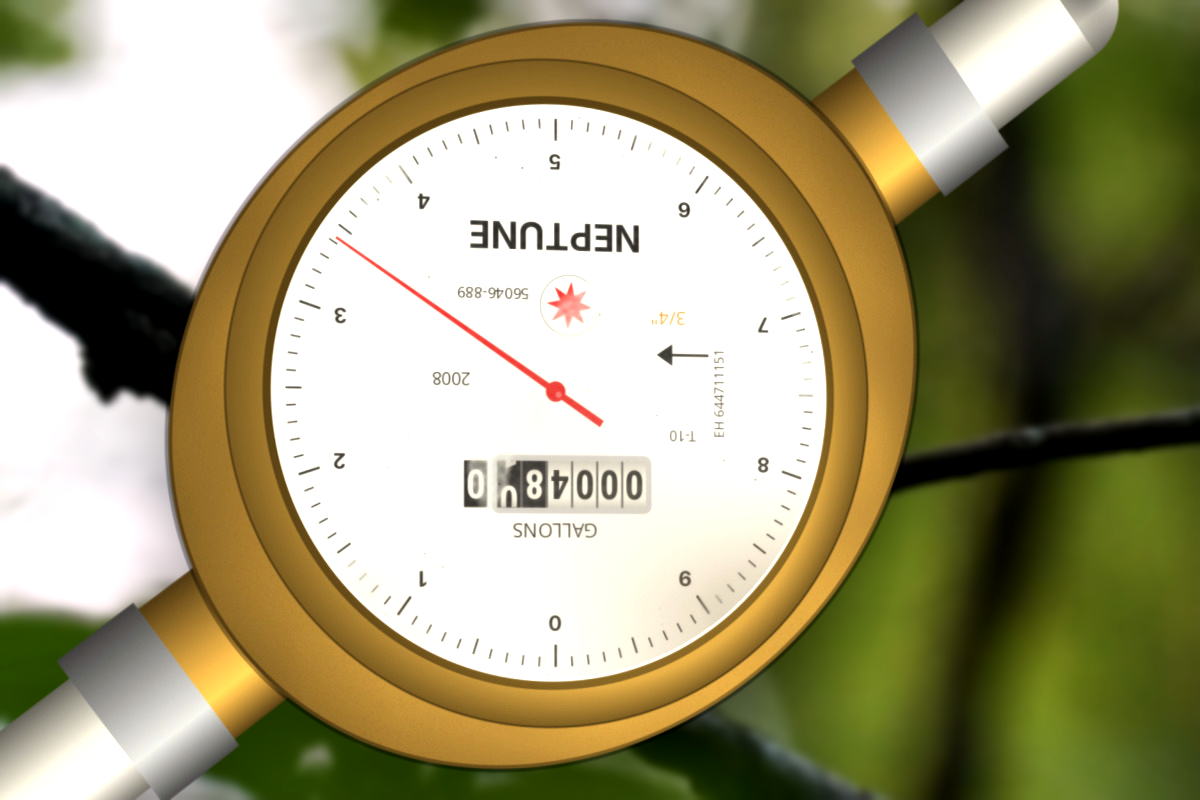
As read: 4803.4gal
